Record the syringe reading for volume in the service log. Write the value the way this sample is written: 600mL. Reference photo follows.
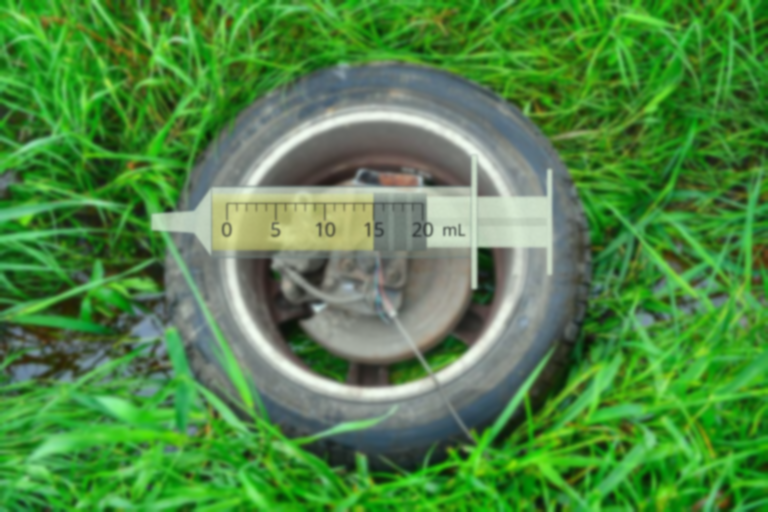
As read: 15mL
